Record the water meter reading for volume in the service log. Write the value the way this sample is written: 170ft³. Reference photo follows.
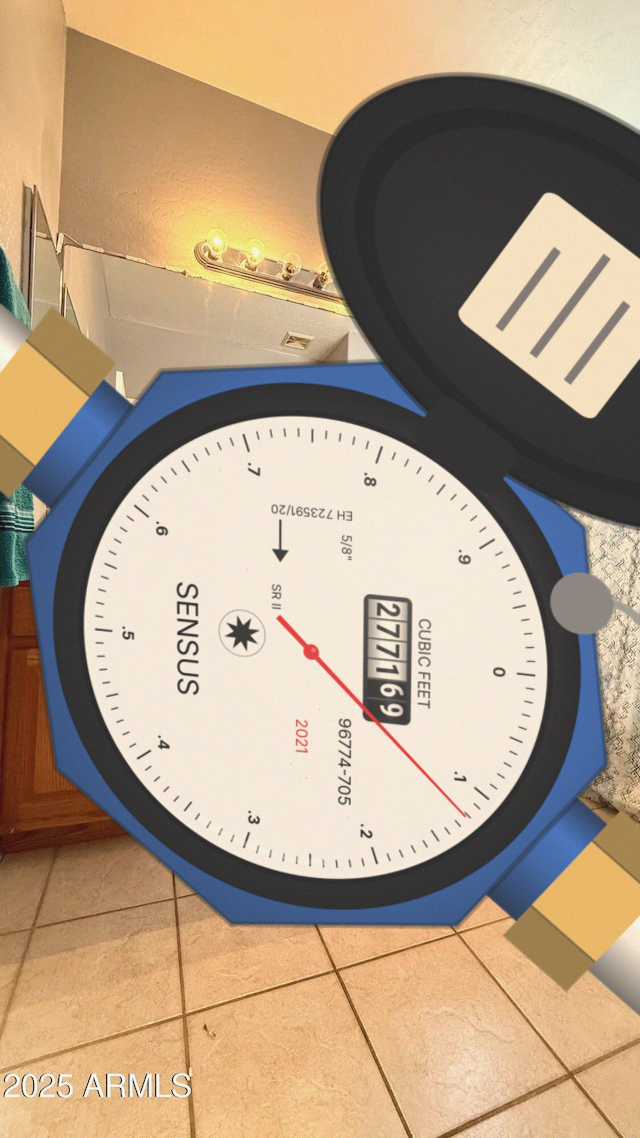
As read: 277169.12ft³
